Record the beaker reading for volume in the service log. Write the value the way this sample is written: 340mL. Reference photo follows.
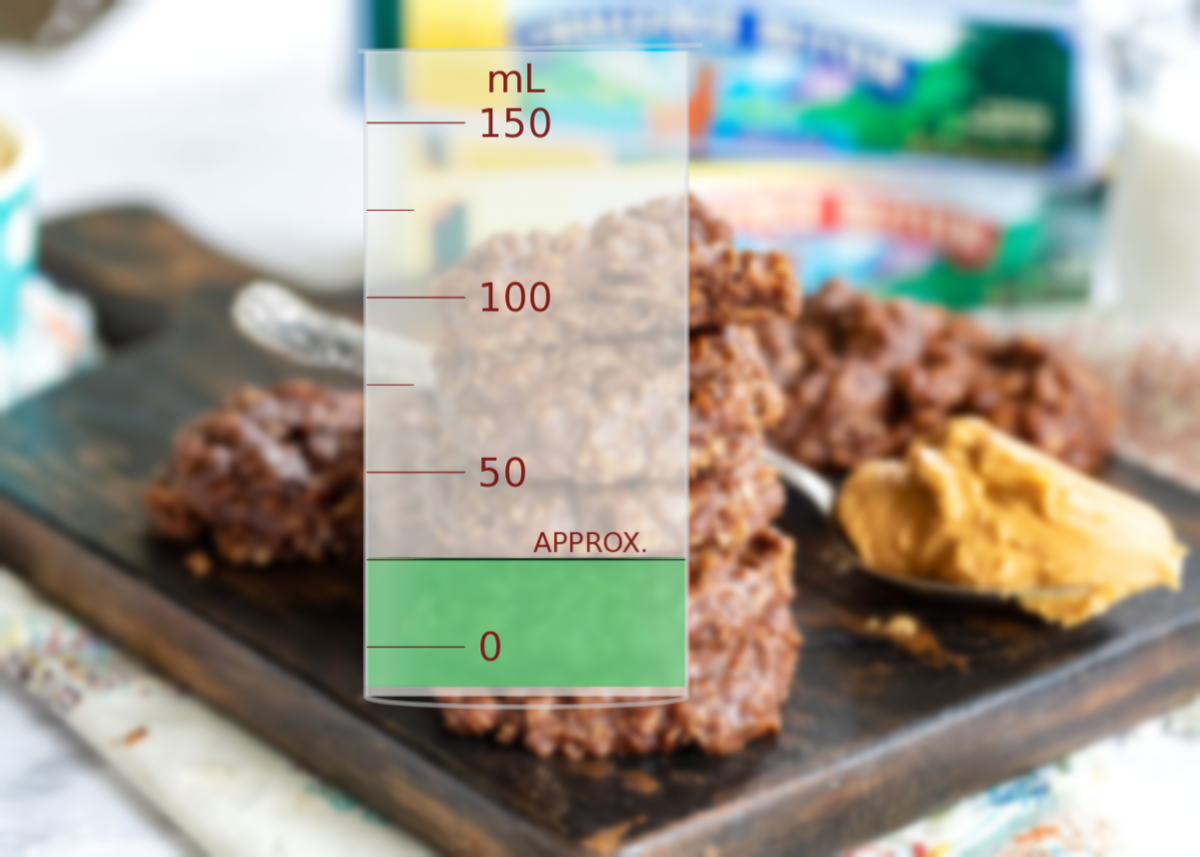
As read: 25mL
